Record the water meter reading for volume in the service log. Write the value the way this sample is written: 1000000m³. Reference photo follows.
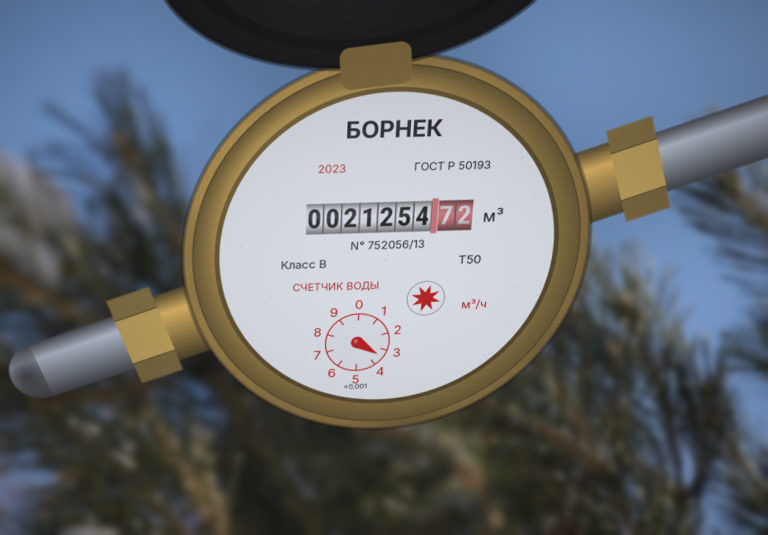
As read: 21254.723m³
